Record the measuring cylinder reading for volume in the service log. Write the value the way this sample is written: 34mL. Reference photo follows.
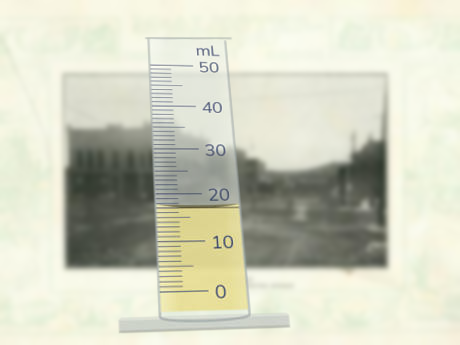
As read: 17mL
